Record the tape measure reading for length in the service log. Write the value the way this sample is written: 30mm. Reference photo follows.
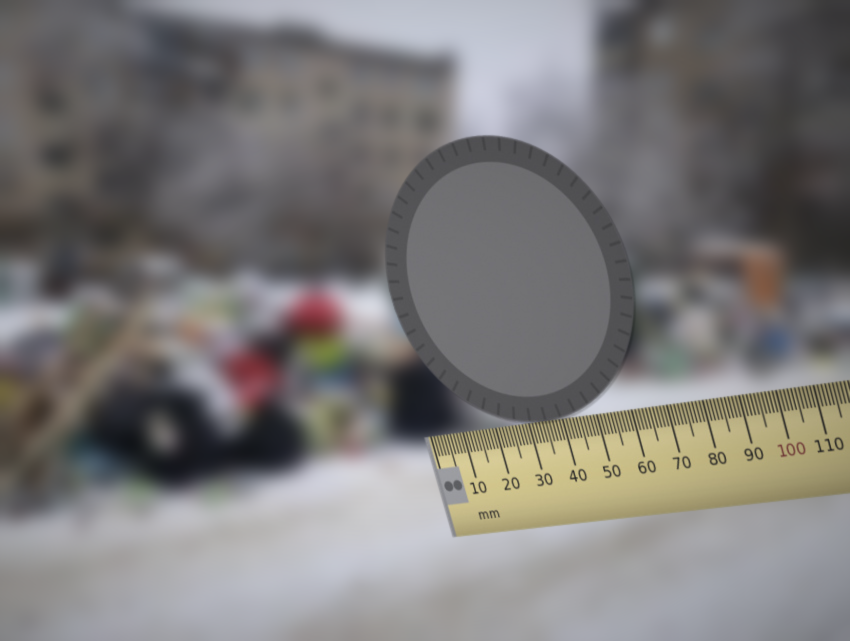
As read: 70mm
